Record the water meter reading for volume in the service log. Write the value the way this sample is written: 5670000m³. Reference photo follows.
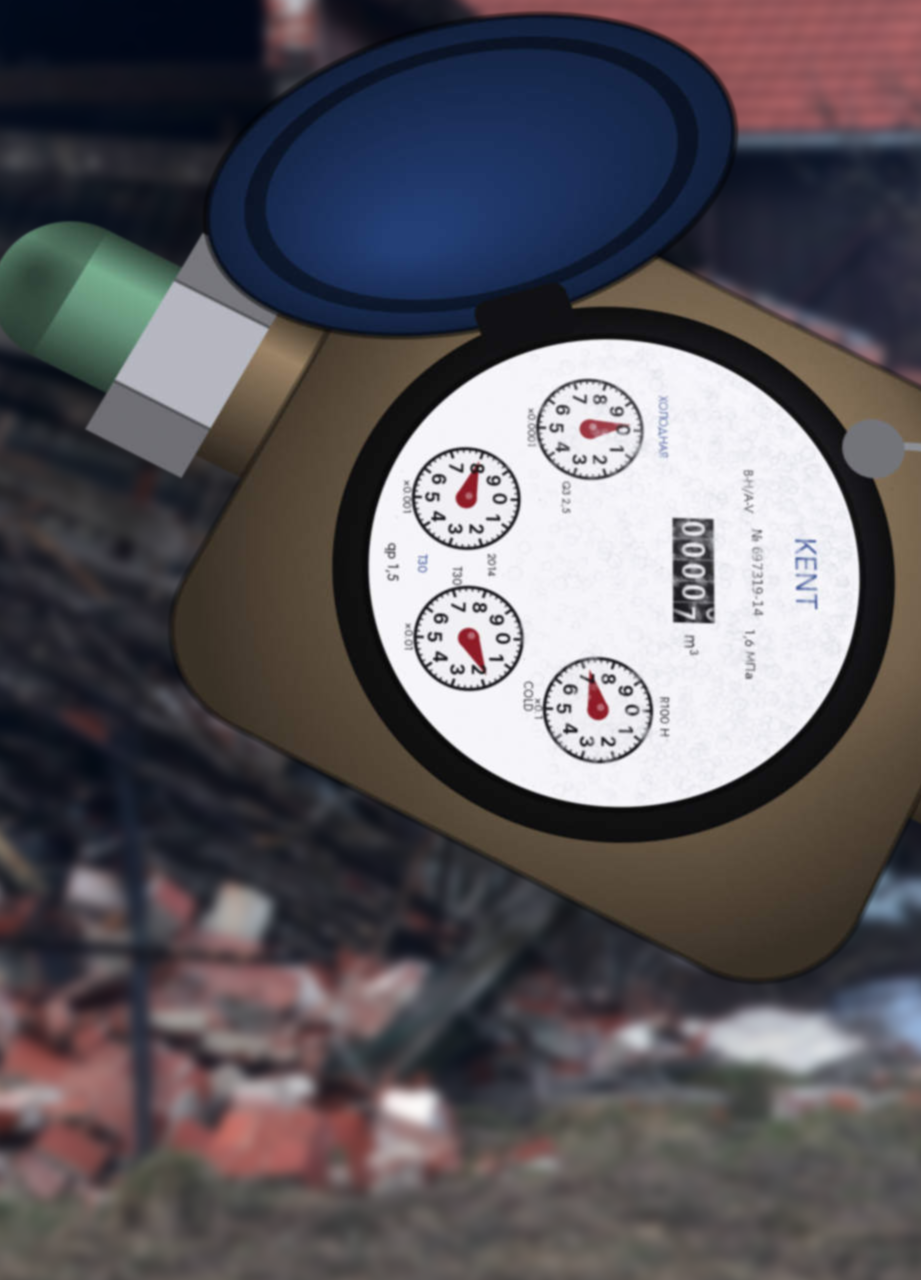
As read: 6.7179m³
